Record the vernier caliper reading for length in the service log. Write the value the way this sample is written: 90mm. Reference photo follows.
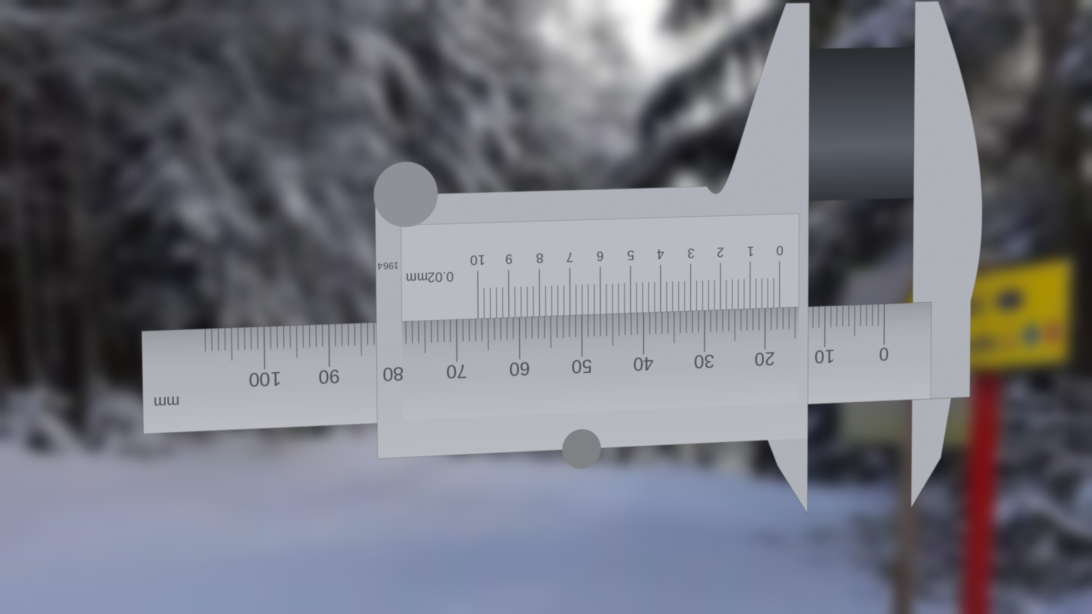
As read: 17.6mm
